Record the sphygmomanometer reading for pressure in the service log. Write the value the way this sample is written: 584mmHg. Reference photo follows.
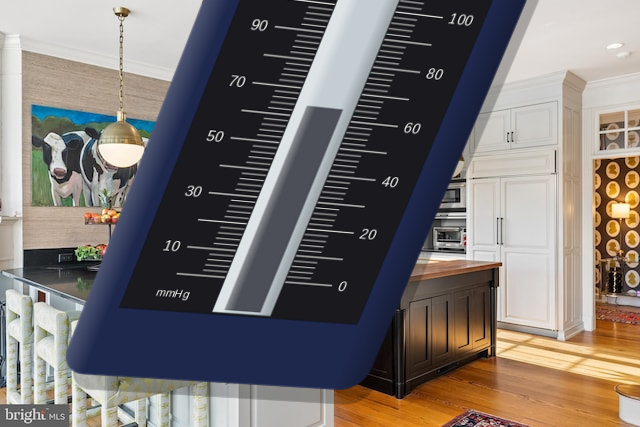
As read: 64mmHg
